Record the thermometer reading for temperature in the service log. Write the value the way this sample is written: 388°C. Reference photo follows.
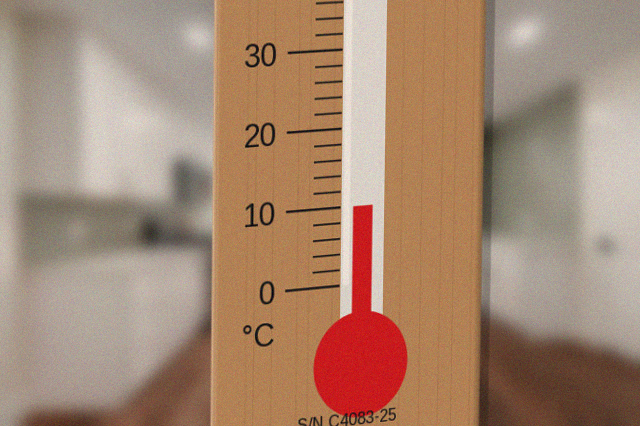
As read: 10°C
